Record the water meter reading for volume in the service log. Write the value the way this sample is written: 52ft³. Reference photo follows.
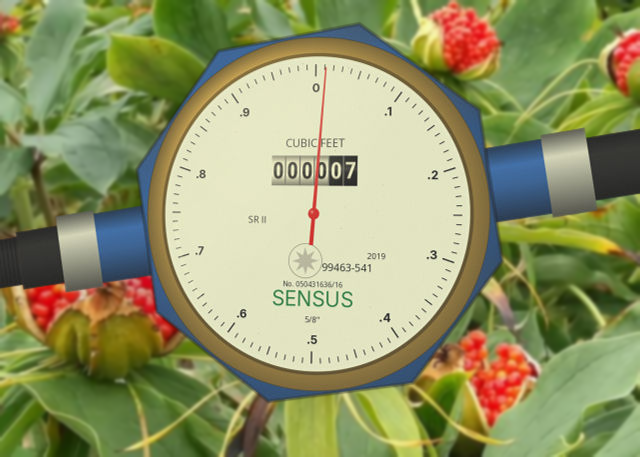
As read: 7.01ft³
